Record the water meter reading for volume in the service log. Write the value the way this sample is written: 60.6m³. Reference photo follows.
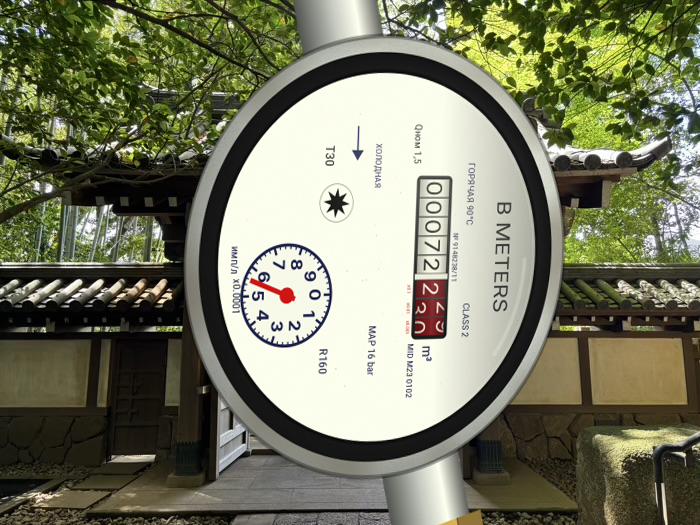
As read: 72.2295m³
